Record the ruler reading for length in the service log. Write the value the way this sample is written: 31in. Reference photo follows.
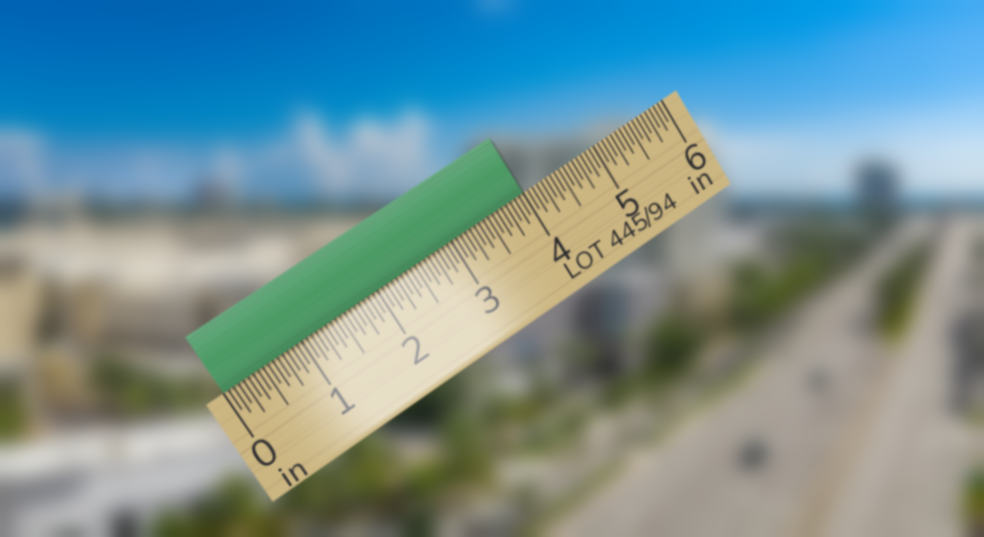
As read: 4in
